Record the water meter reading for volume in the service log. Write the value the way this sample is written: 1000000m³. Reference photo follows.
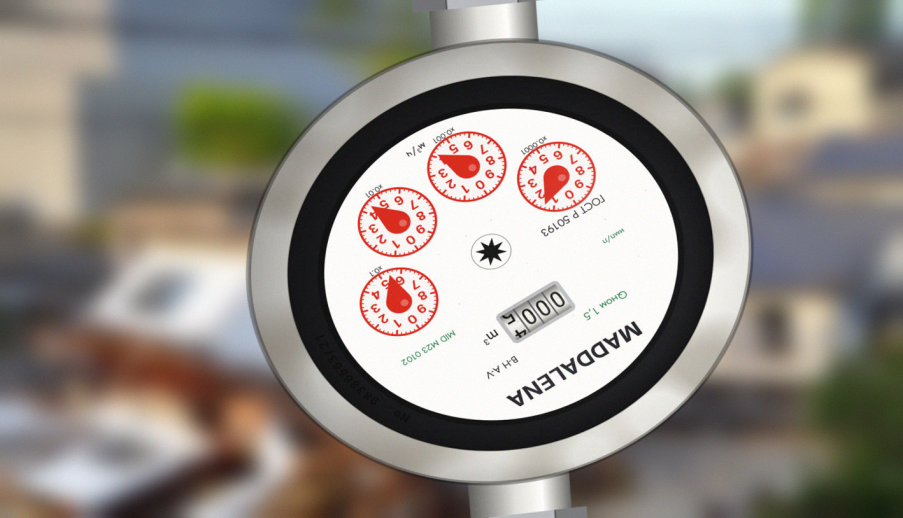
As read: 4.5441m³
